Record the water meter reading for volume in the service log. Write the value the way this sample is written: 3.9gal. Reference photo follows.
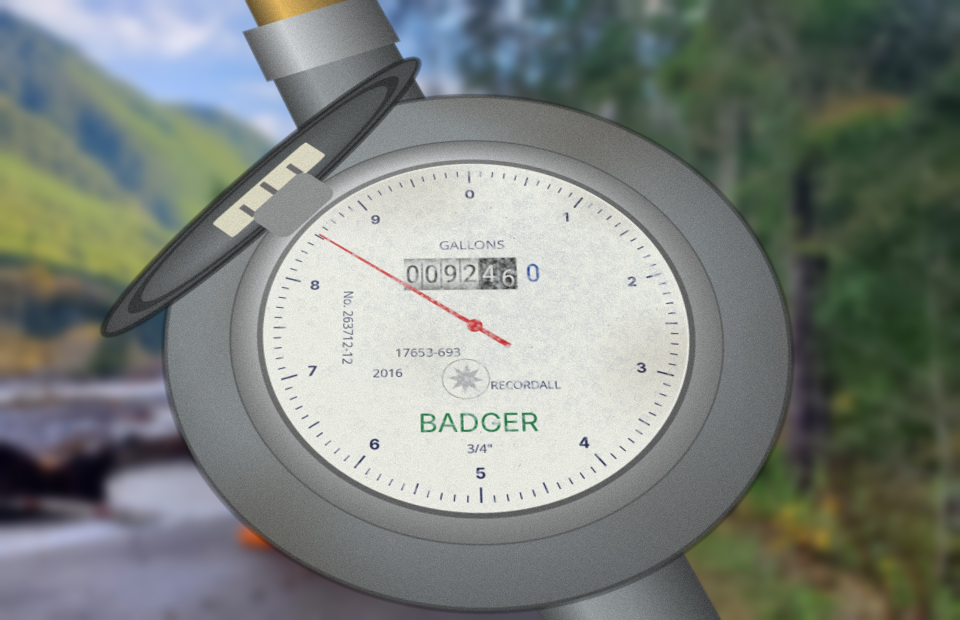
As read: 92458.5gal
